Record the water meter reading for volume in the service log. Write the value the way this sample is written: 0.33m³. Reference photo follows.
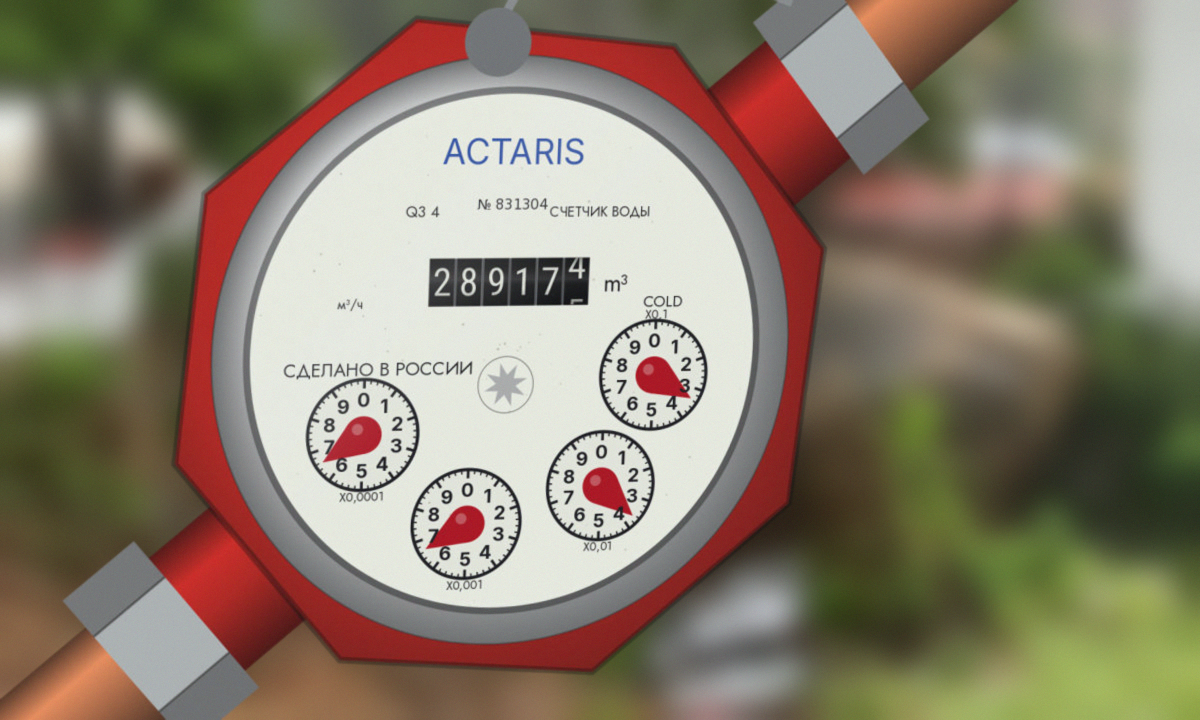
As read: 289174.3366m³
